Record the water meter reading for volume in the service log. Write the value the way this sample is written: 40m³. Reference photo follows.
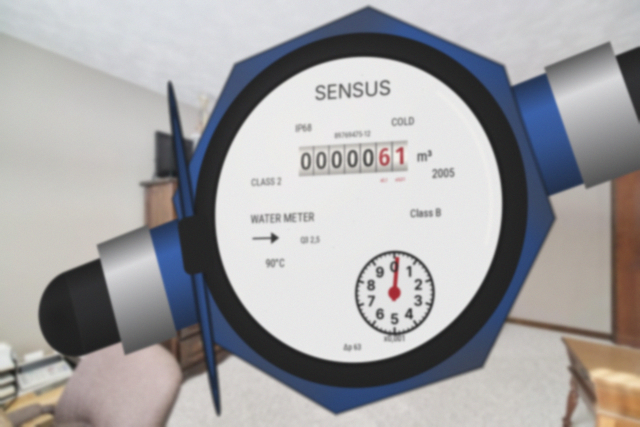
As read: 0.610m³
